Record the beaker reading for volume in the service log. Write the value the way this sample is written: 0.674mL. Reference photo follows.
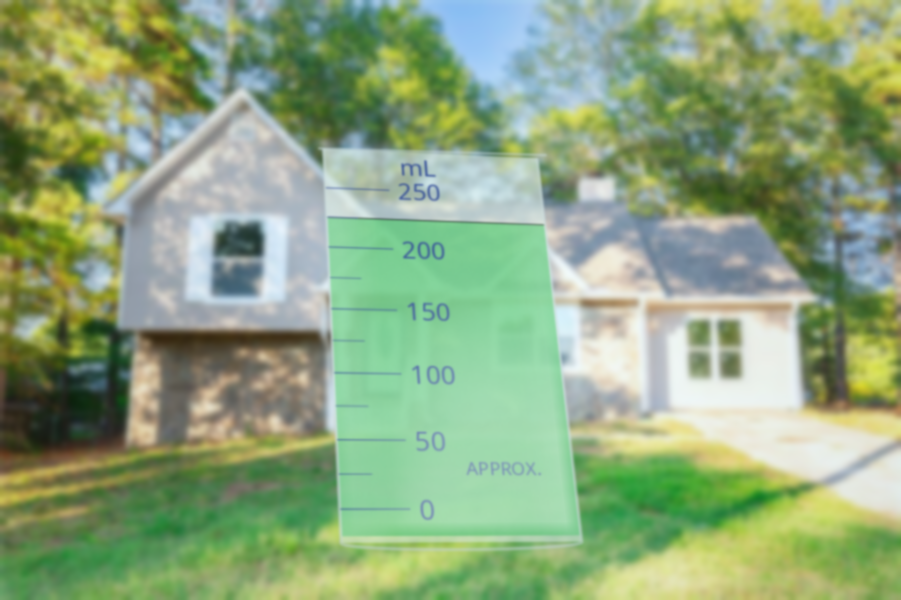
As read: 225mL
